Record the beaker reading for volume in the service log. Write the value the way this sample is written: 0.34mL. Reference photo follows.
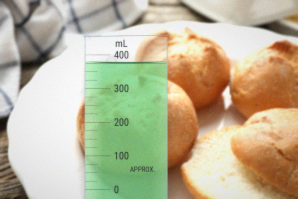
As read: 375mL
